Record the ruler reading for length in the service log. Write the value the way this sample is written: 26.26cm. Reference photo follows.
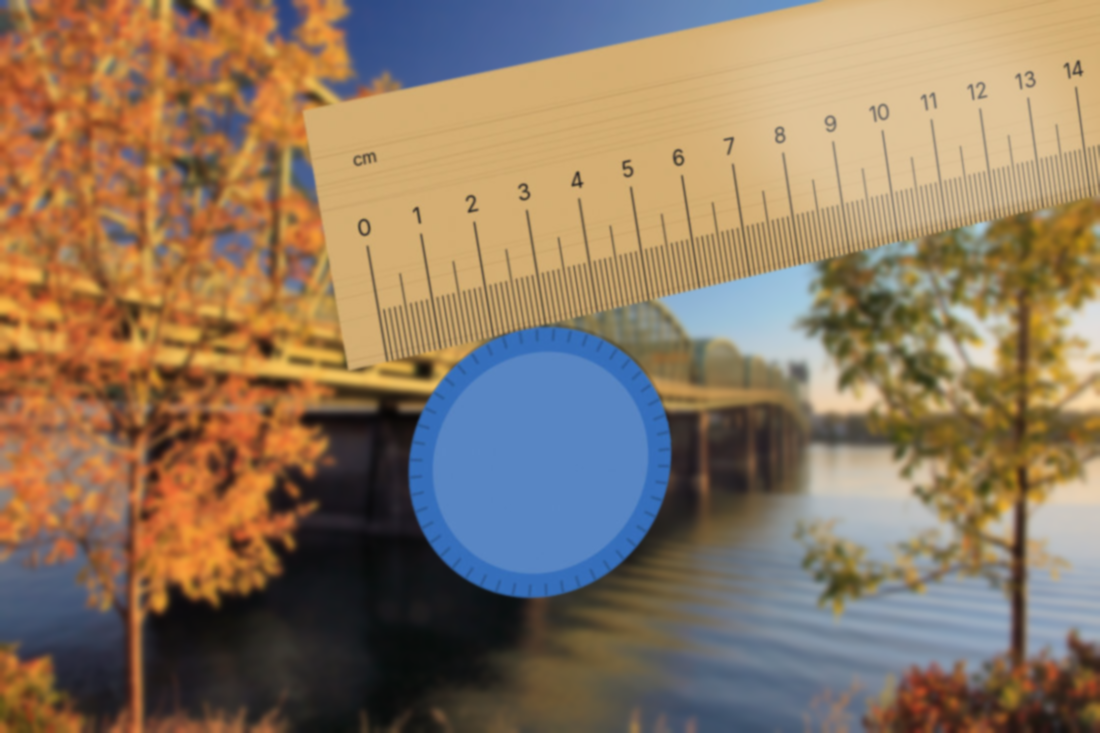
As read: 5cm
